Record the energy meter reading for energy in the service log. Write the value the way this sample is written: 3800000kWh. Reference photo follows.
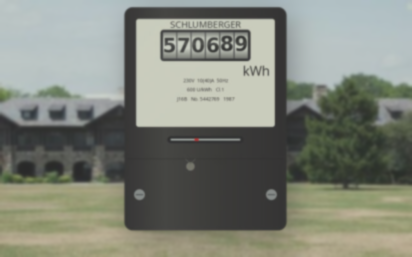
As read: 570689kWh
